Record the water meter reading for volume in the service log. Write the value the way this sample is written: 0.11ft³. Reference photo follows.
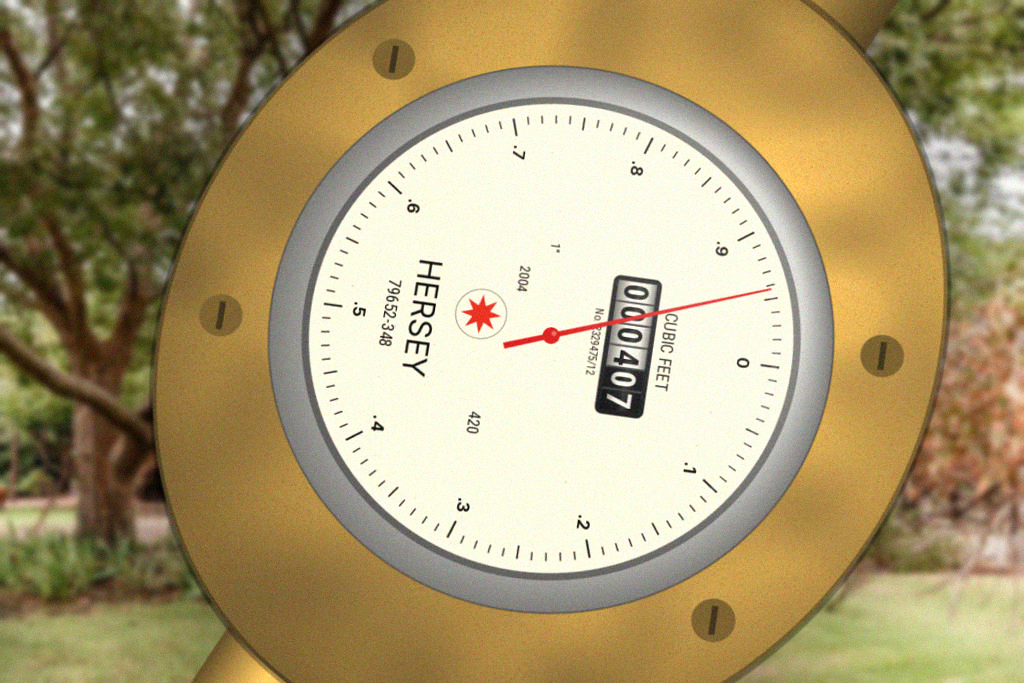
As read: 406.94ft³
